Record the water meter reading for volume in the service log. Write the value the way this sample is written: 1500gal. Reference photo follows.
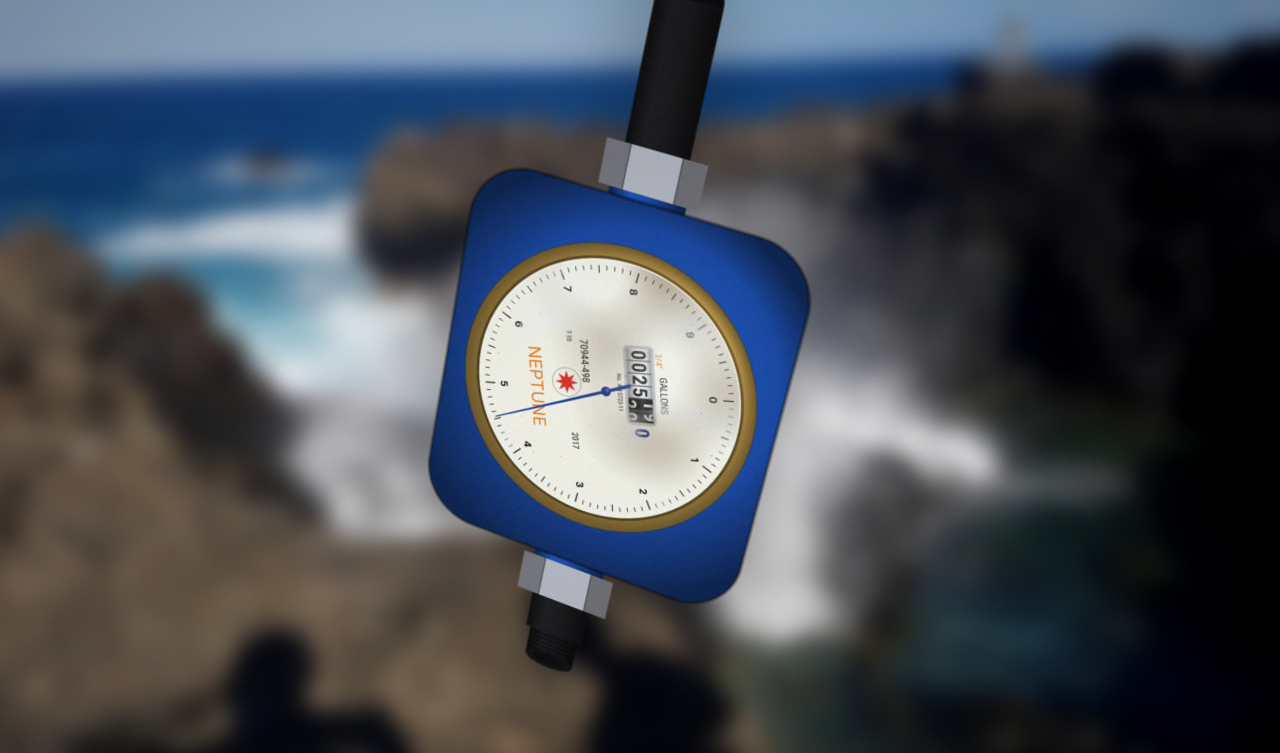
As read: 25194.5gal
